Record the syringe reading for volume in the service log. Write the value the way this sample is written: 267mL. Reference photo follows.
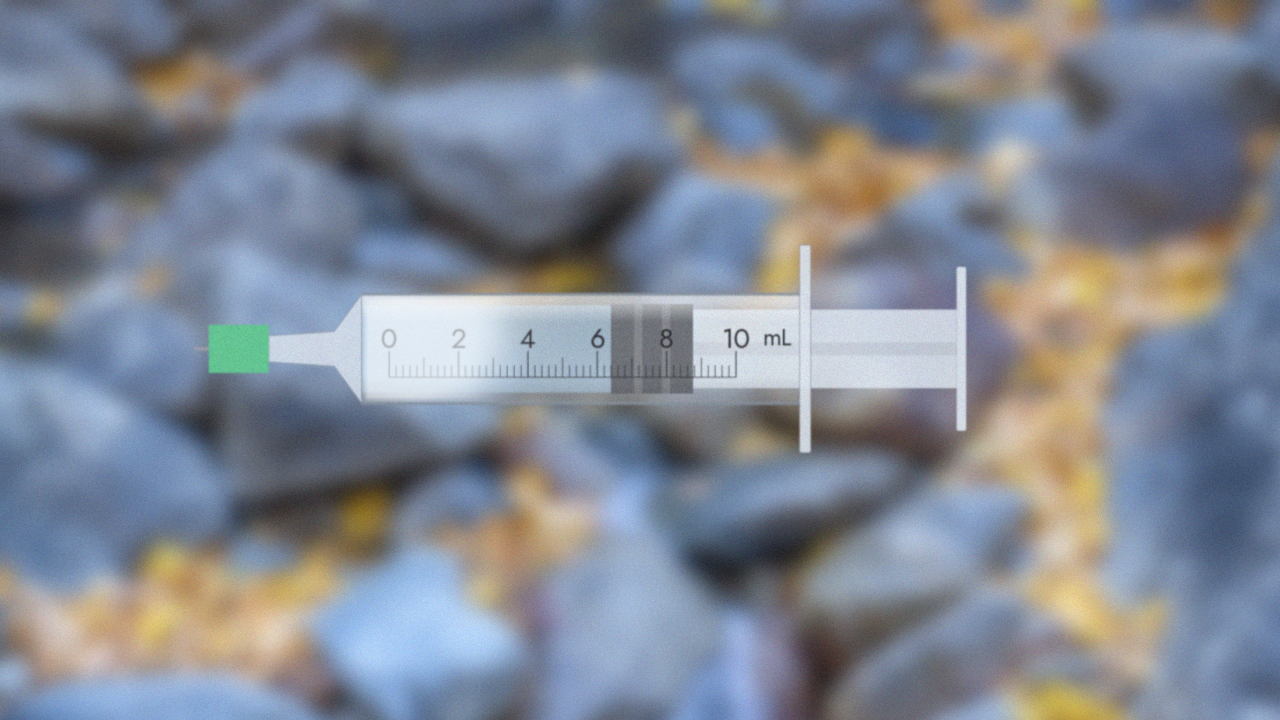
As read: 6.4mL
